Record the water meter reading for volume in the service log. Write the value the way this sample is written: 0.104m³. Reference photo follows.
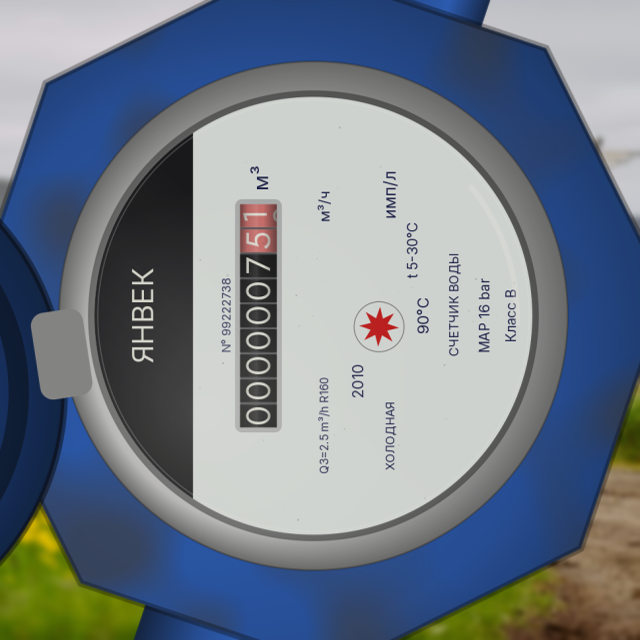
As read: 7.51m³
